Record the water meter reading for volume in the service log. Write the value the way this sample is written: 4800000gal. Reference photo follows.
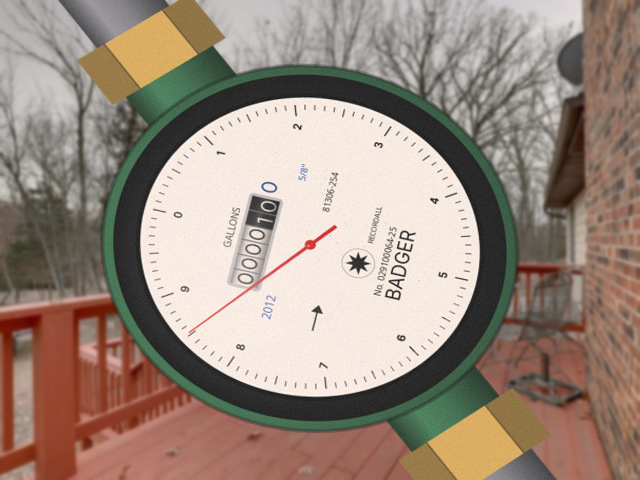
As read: 98.5gal
